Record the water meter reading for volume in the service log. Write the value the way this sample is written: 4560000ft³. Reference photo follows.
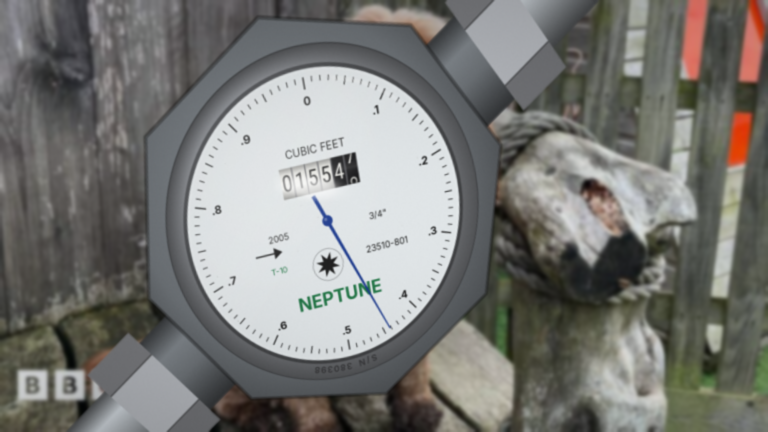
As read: 15547.44ft³
